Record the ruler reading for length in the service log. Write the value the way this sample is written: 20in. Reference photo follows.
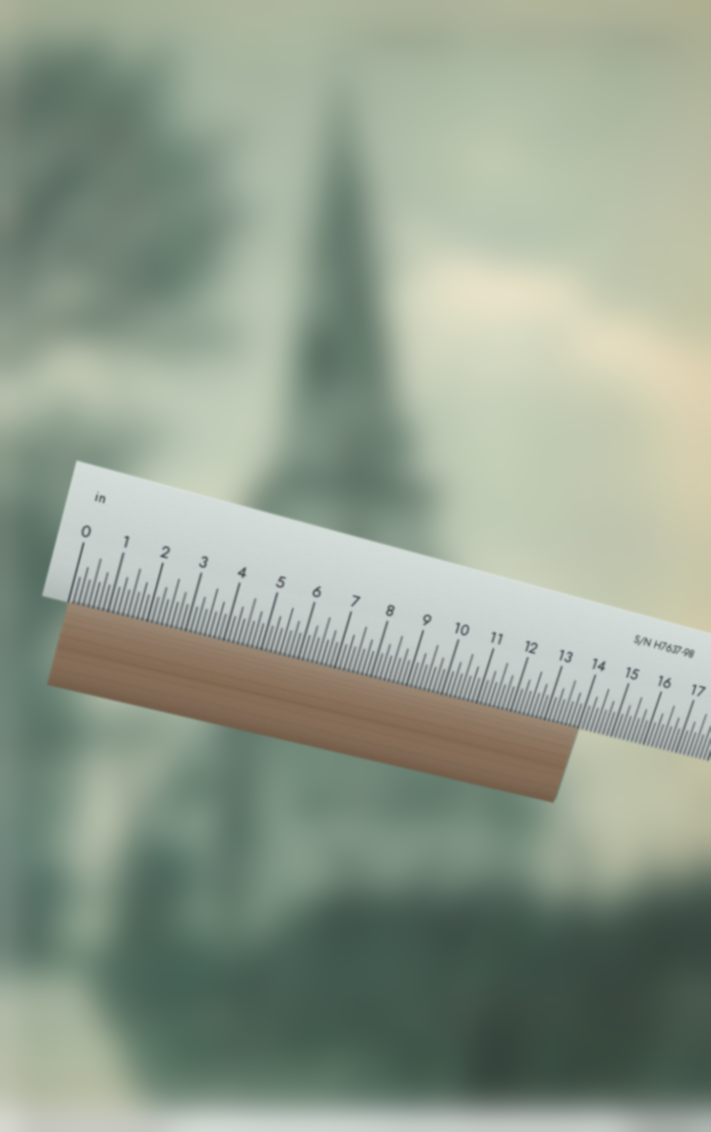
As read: 14in
